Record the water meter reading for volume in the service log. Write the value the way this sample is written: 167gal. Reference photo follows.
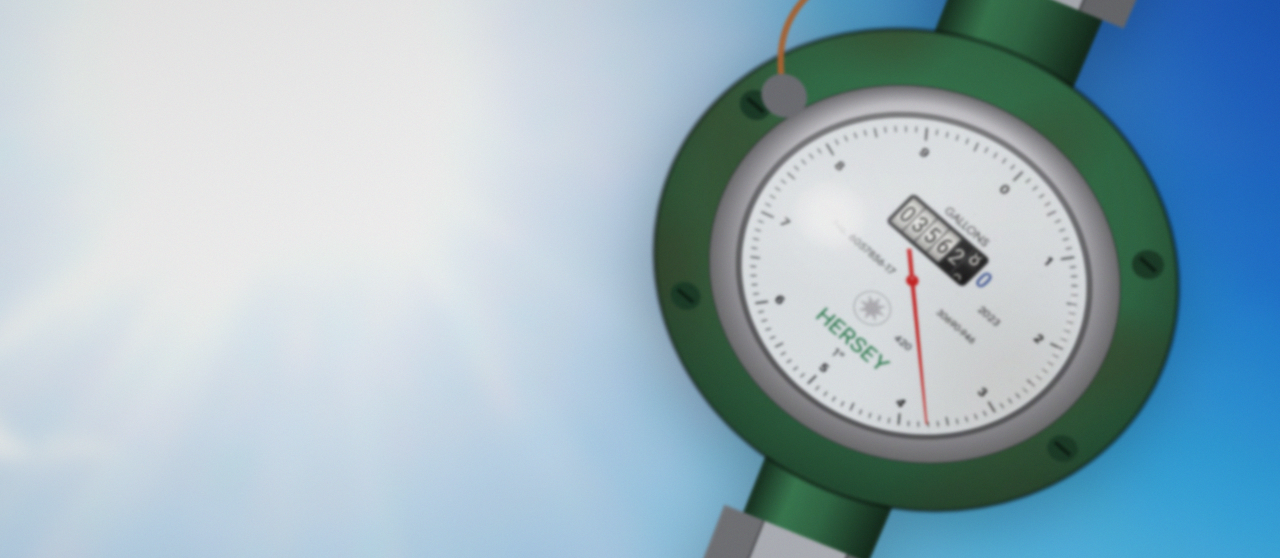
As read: 356283.7gal
